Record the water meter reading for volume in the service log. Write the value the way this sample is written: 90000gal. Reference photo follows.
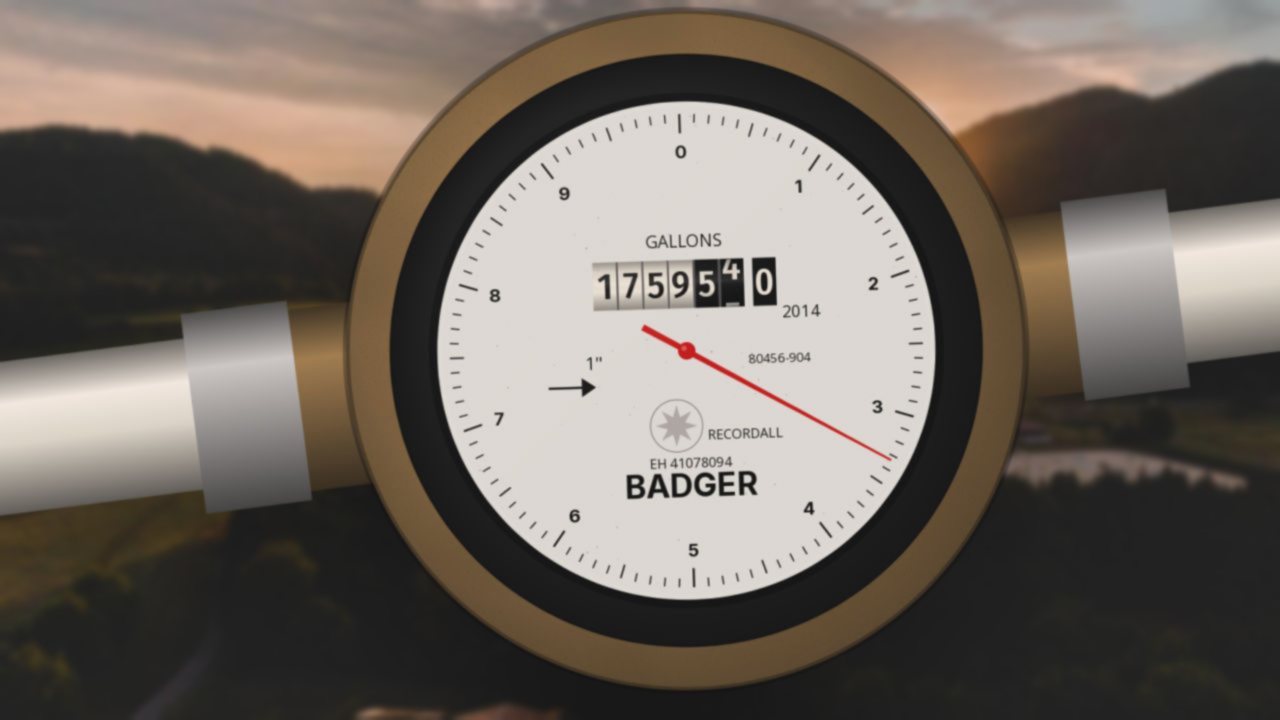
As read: 1759543.3gal
